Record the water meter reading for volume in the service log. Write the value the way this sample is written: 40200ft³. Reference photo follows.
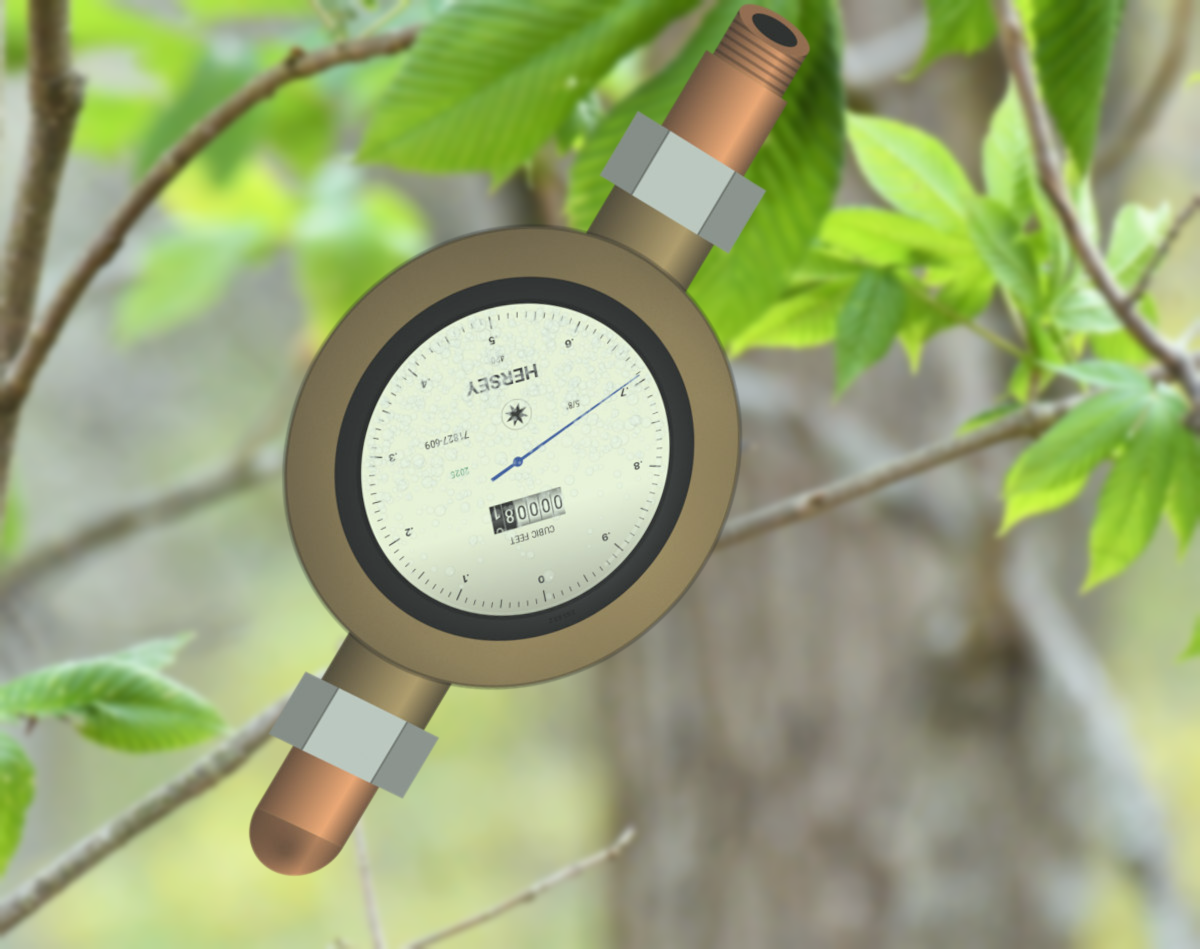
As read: 80.69ft³
